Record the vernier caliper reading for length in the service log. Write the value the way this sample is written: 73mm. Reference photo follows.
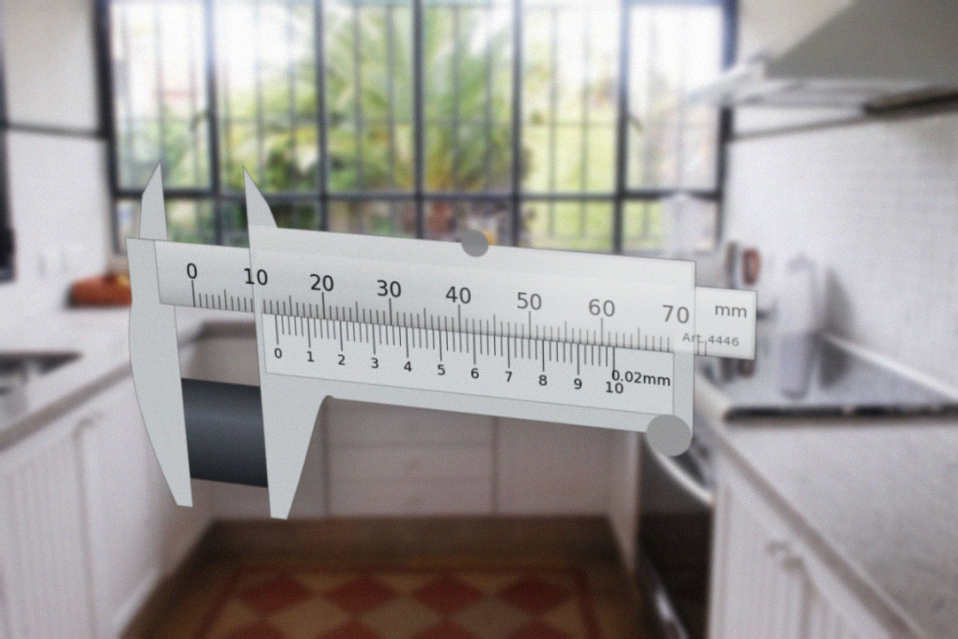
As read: 12.6mm
